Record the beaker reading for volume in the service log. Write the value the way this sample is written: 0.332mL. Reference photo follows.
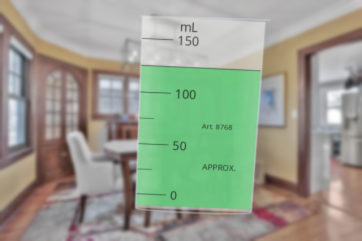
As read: 125mL
